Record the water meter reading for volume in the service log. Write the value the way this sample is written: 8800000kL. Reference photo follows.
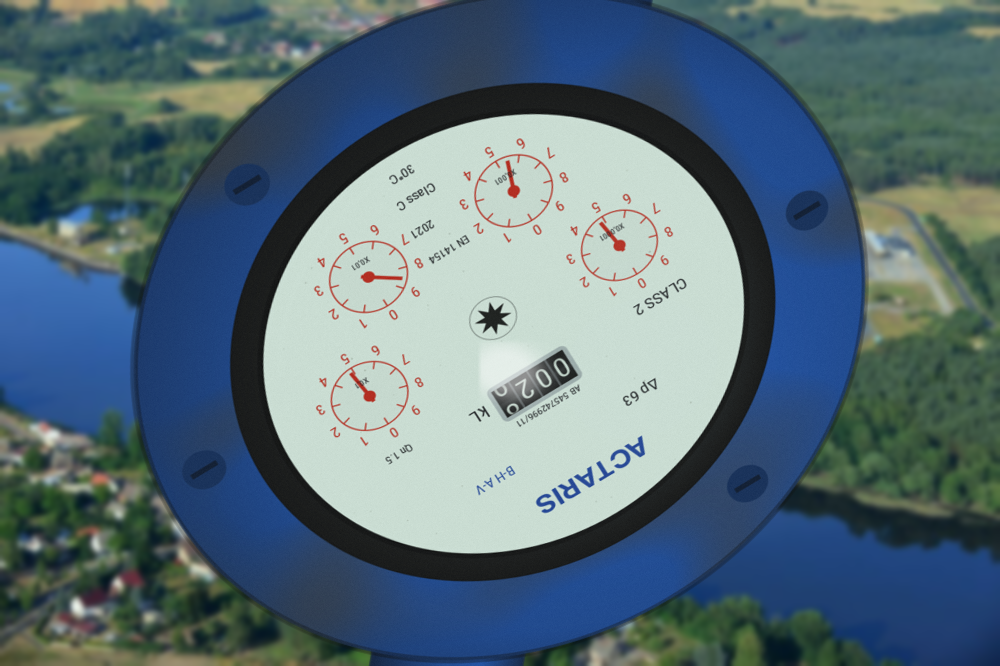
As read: 28.4854kL
